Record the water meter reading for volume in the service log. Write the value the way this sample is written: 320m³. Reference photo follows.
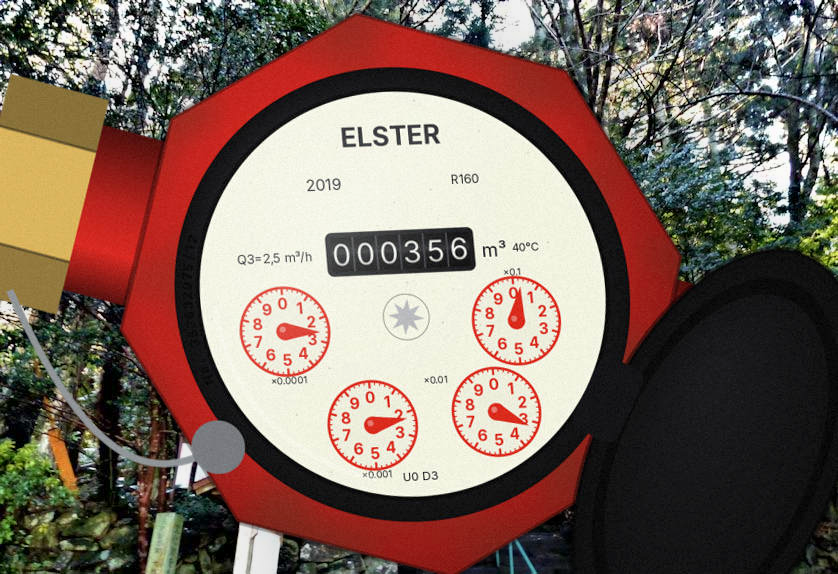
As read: 356.0322m³
